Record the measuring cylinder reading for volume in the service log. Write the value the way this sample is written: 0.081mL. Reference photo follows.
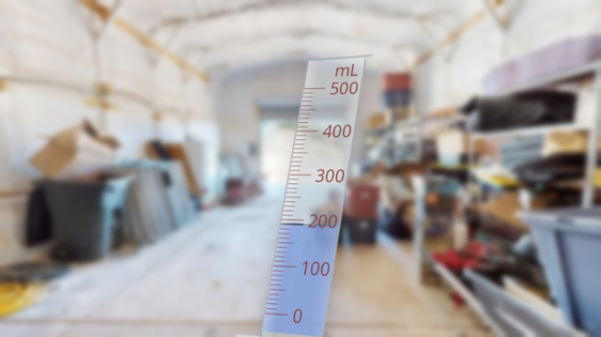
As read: 190mL
